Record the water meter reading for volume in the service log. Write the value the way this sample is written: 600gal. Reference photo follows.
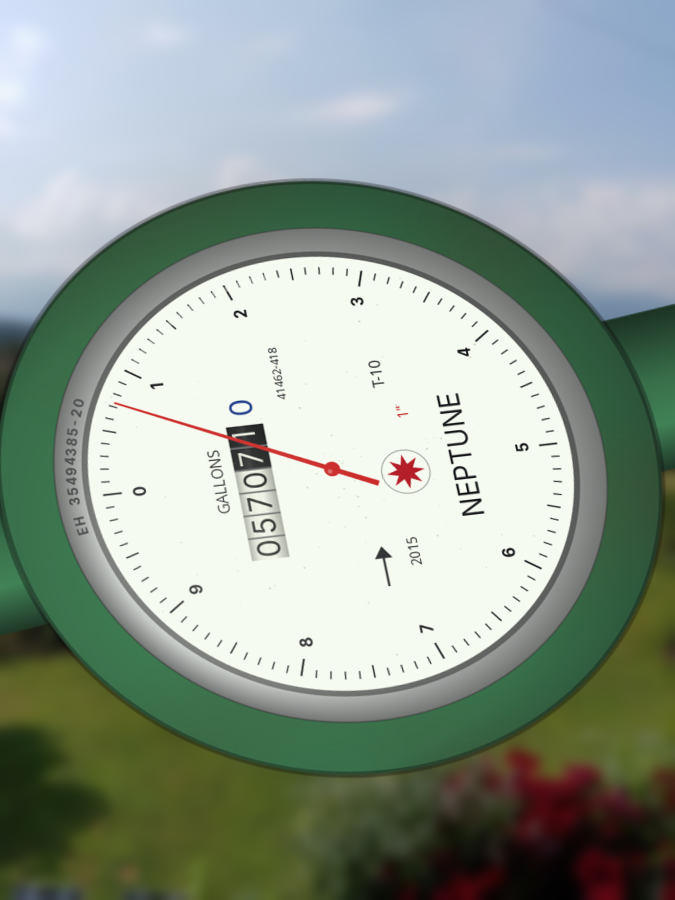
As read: 570710.7gal
